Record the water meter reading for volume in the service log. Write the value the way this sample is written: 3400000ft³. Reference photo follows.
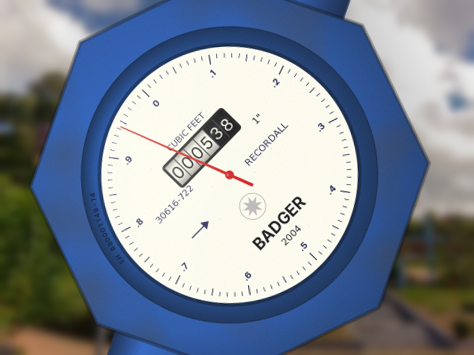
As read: 537.94ft³
